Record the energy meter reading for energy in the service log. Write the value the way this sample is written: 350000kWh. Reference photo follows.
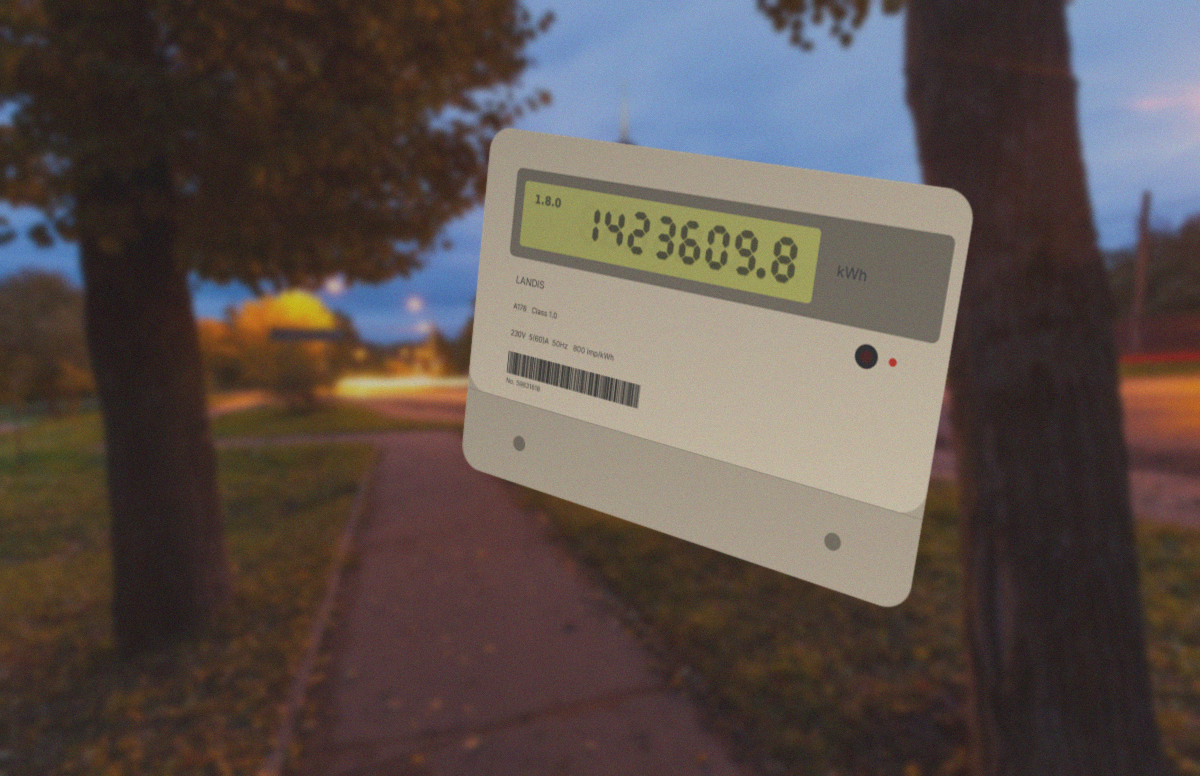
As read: 1423609.8kWh
